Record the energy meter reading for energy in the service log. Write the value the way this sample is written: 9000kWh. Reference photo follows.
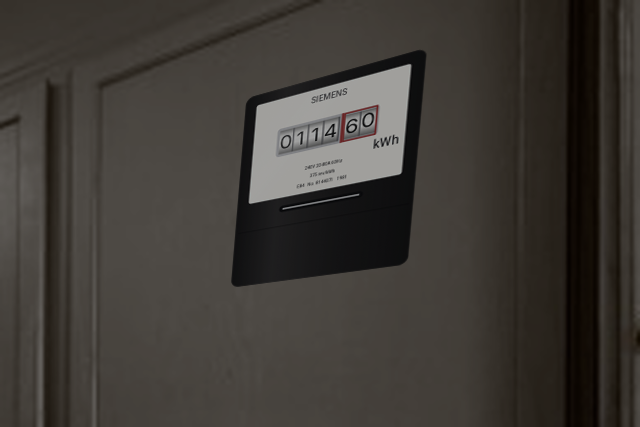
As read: 114.60kWh
